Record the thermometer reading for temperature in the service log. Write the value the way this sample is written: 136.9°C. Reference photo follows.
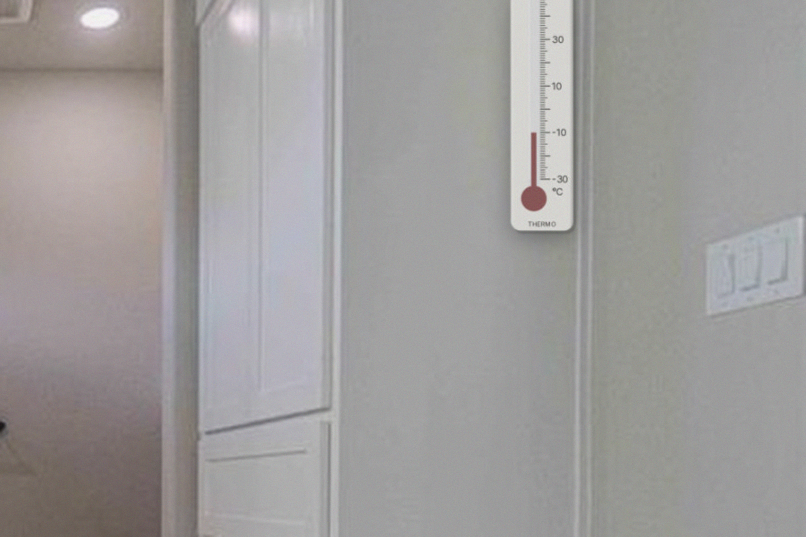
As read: -10°C
